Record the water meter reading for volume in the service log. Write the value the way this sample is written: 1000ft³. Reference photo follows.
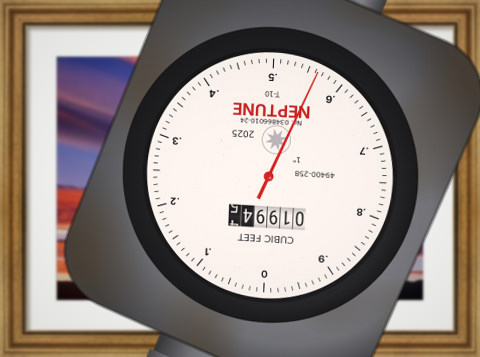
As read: 19944.56ft³
